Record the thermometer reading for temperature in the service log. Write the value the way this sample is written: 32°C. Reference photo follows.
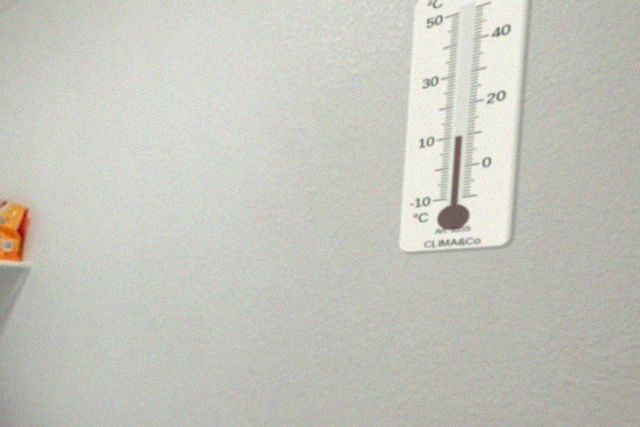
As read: 10°C
